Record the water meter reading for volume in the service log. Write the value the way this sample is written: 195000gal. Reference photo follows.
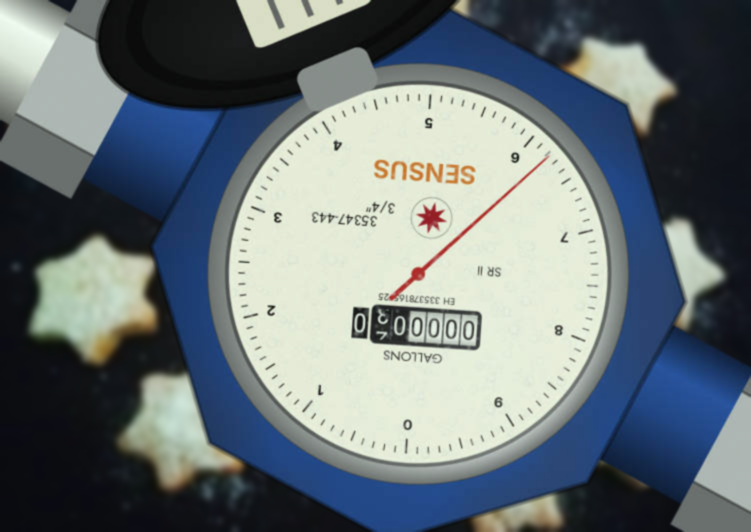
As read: 26.2gal
